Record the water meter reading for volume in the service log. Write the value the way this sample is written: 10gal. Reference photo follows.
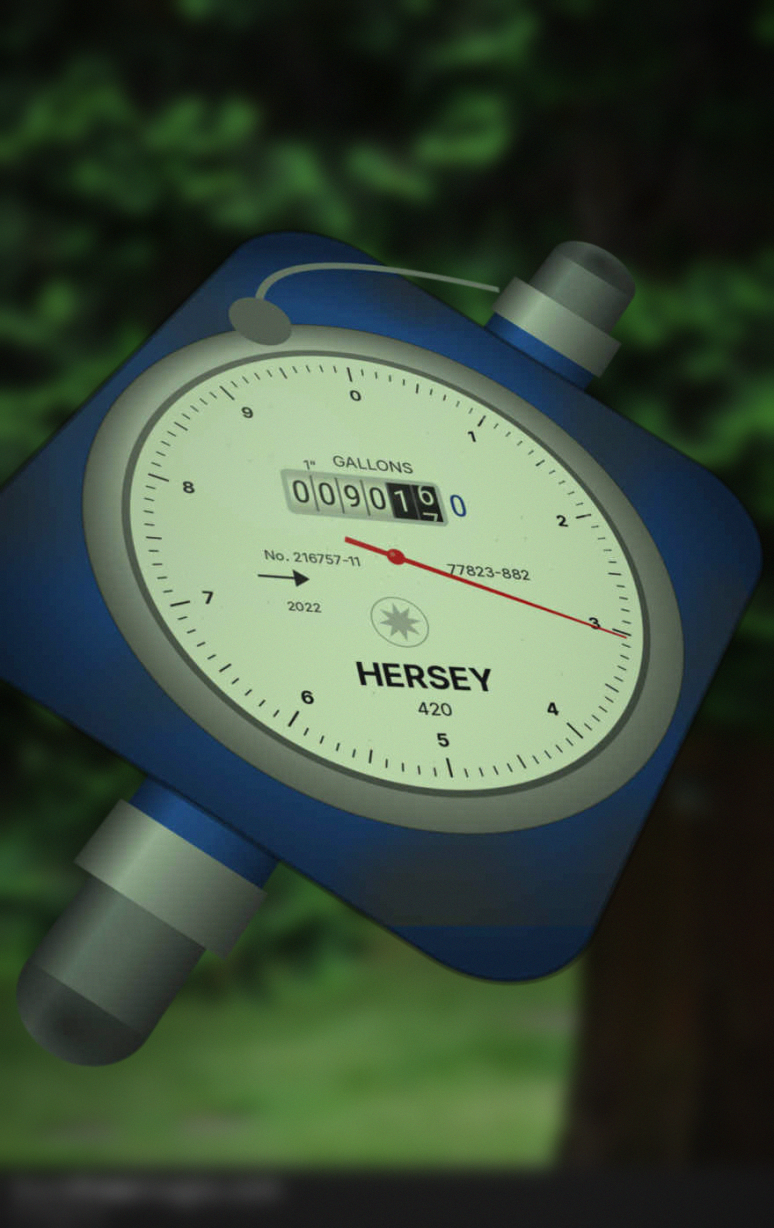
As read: 90163.0gal
